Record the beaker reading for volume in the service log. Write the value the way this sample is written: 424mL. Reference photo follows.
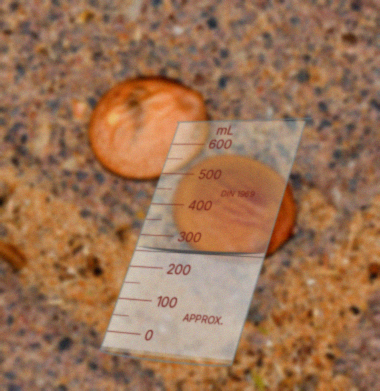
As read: 250mL
